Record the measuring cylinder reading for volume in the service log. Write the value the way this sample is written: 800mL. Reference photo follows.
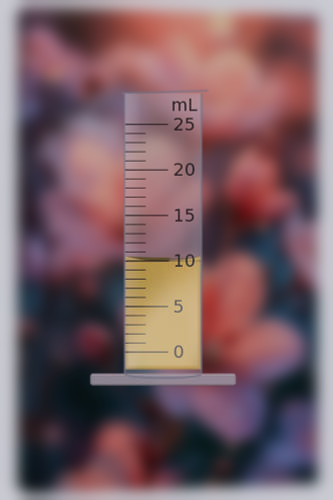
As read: 10mL
